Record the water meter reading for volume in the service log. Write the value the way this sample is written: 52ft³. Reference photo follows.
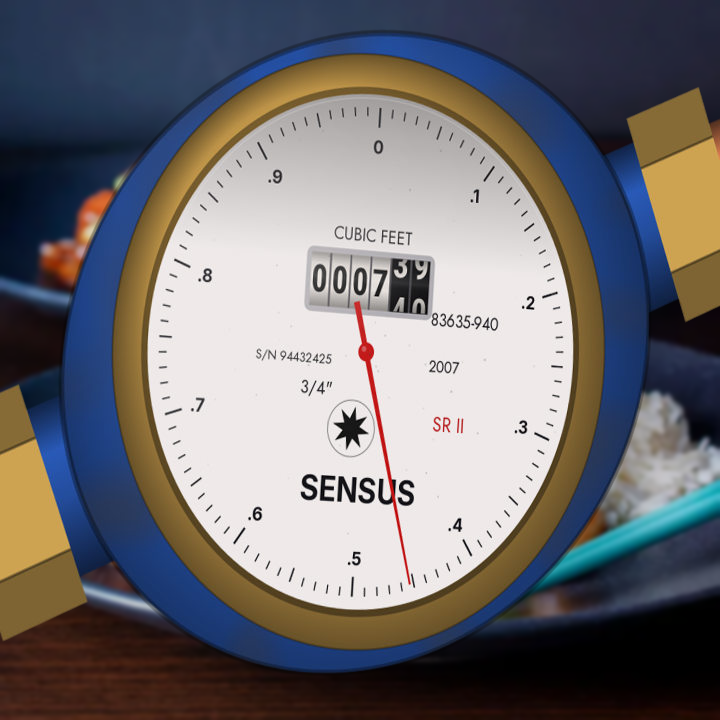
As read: 739.45ft³
